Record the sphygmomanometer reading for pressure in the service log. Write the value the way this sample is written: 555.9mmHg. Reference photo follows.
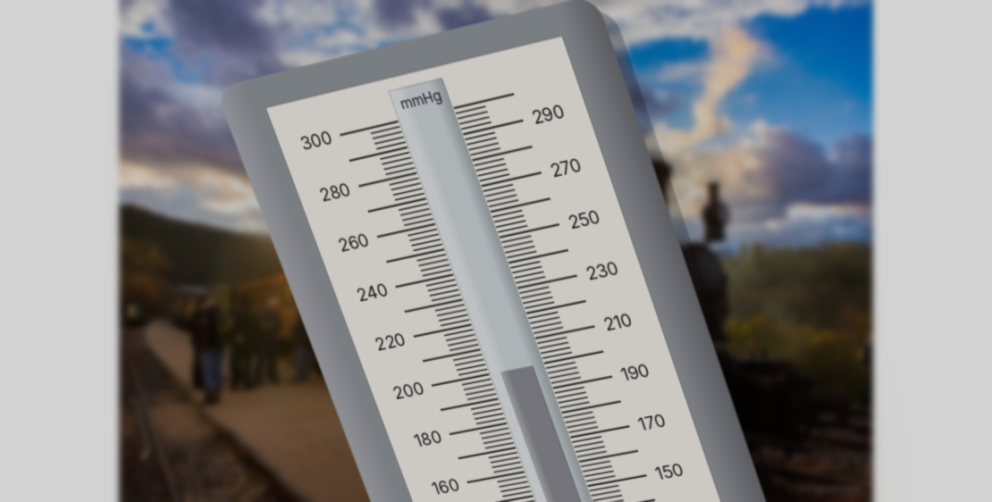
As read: 200mmHg
